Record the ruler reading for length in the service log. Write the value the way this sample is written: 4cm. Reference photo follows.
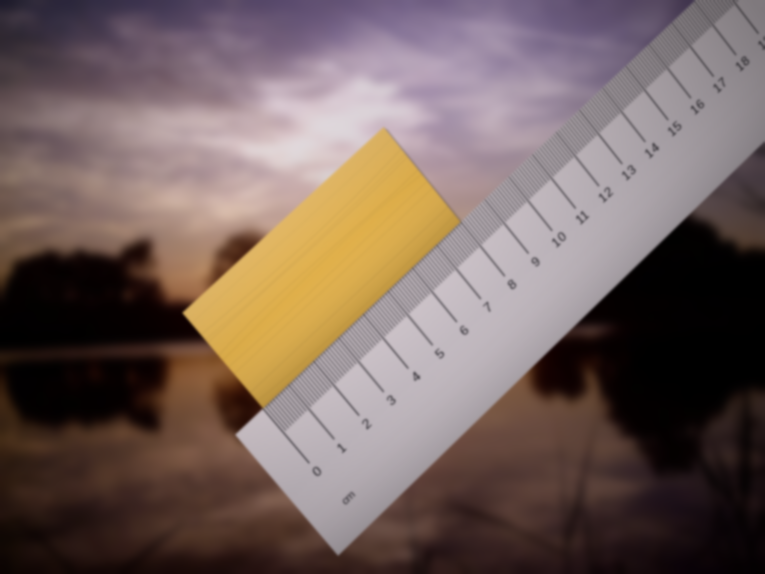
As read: 8cm
